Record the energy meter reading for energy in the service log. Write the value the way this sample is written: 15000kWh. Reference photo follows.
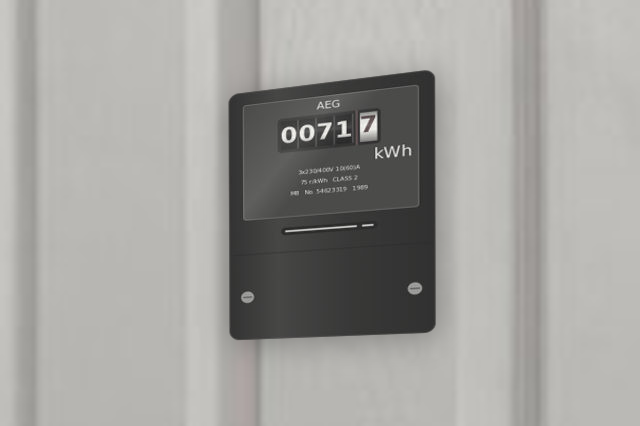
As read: 71.7kWh
